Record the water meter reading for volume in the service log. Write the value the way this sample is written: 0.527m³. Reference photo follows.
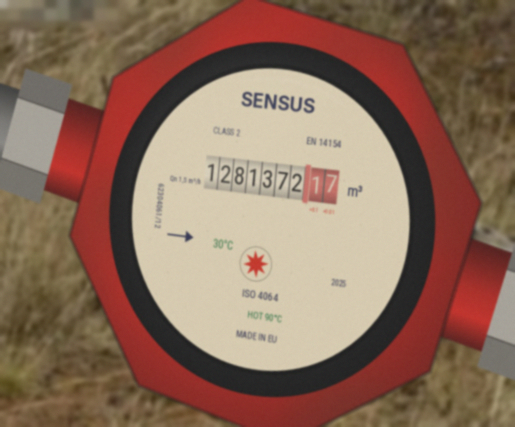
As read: 1281372.17m³
